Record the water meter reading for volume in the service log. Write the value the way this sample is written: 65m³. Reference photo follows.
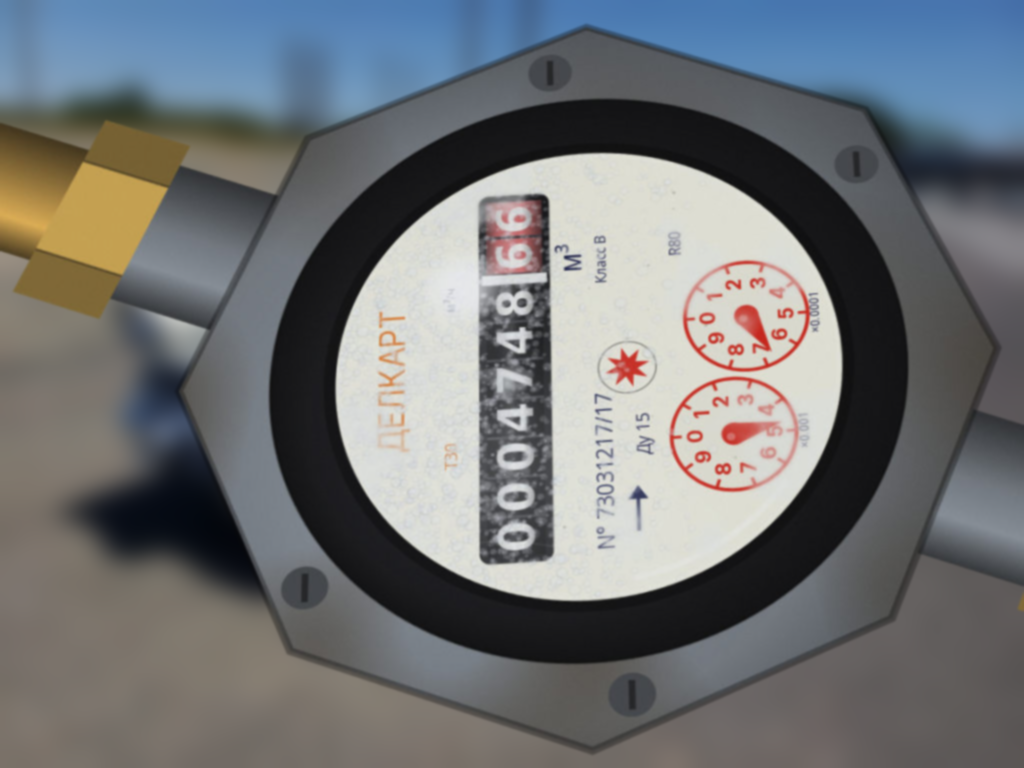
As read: 4748.6646m³
